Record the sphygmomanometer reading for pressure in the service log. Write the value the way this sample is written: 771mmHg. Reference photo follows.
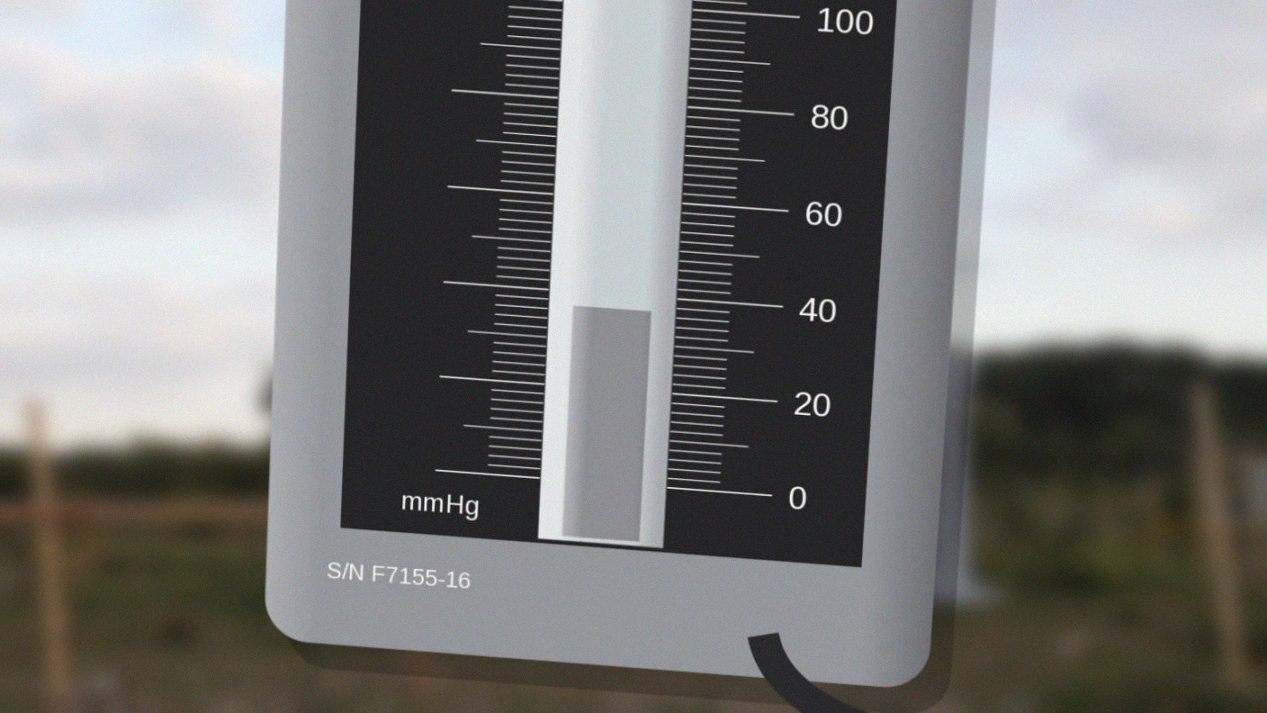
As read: 37mmHg
